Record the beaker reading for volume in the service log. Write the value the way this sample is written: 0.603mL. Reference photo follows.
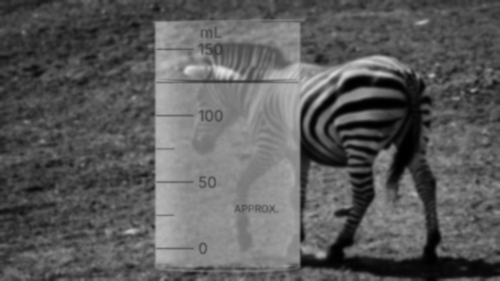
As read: 125mL
